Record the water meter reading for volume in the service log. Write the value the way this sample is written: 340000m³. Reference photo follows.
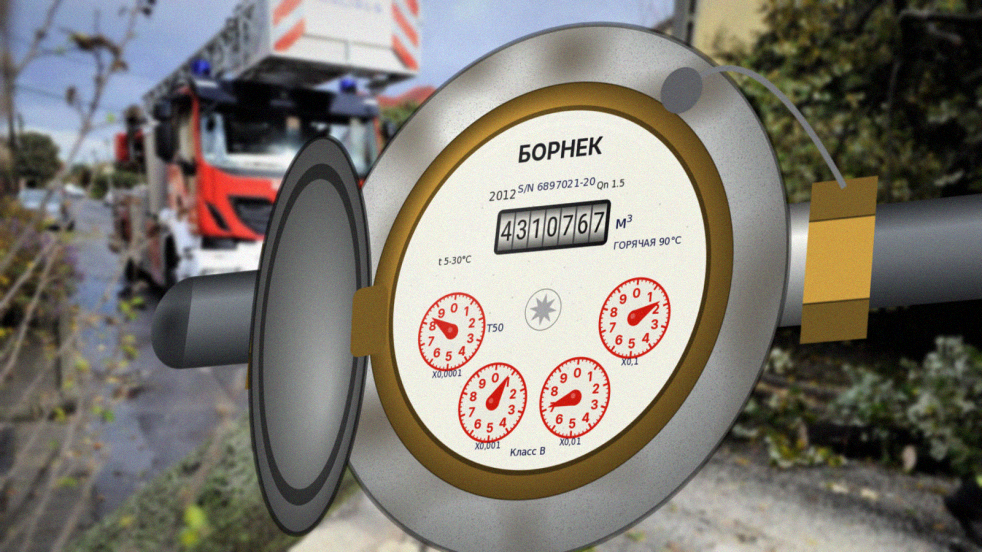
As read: 4310767.1708m³
